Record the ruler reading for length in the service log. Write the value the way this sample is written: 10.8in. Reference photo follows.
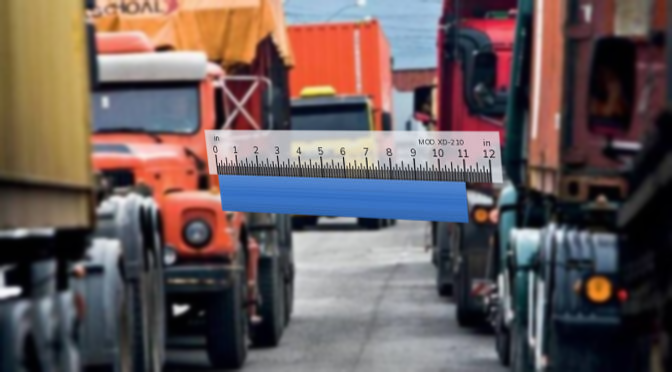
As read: 11in
